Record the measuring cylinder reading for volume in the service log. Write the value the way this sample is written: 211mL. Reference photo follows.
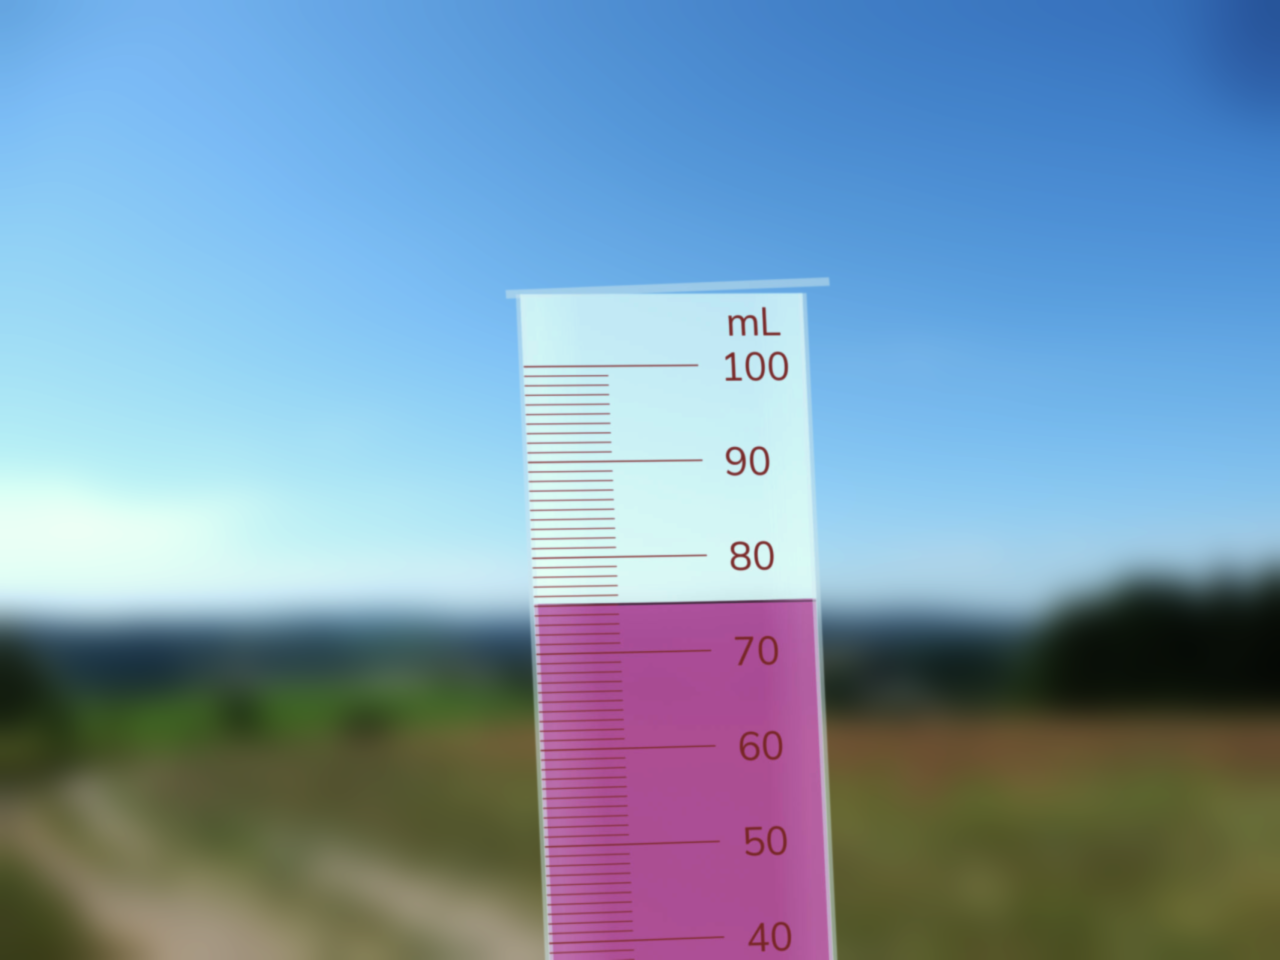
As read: 75mL
